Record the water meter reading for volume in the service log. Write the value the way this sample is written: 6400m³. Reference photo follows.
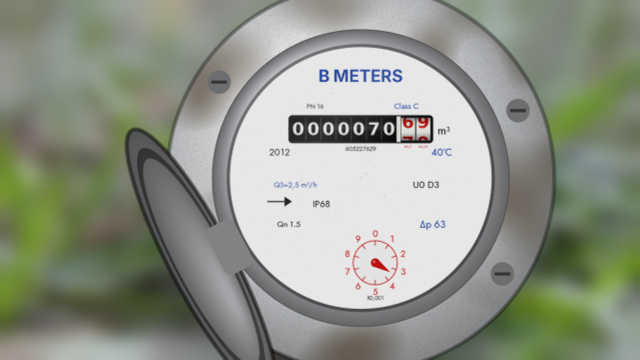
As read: 70.693m³
